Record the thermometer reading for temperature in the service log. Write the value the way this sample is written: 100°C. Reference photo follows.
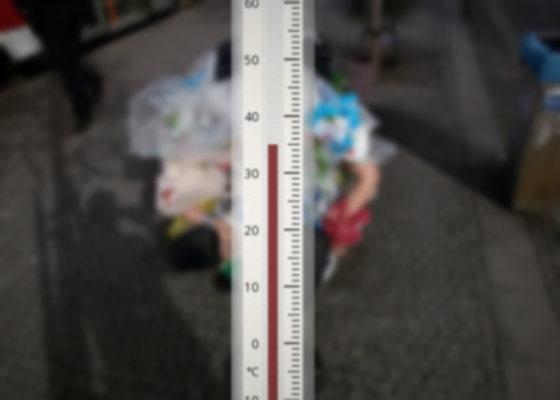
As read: 35°C
